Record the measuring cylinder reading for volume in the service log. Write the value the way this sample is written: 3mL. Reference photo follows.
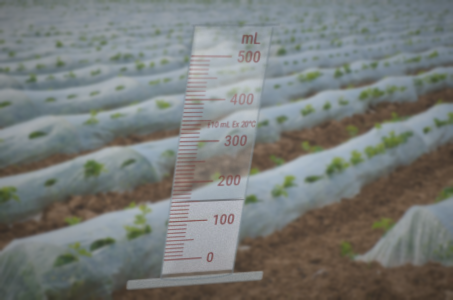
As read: 150mL
